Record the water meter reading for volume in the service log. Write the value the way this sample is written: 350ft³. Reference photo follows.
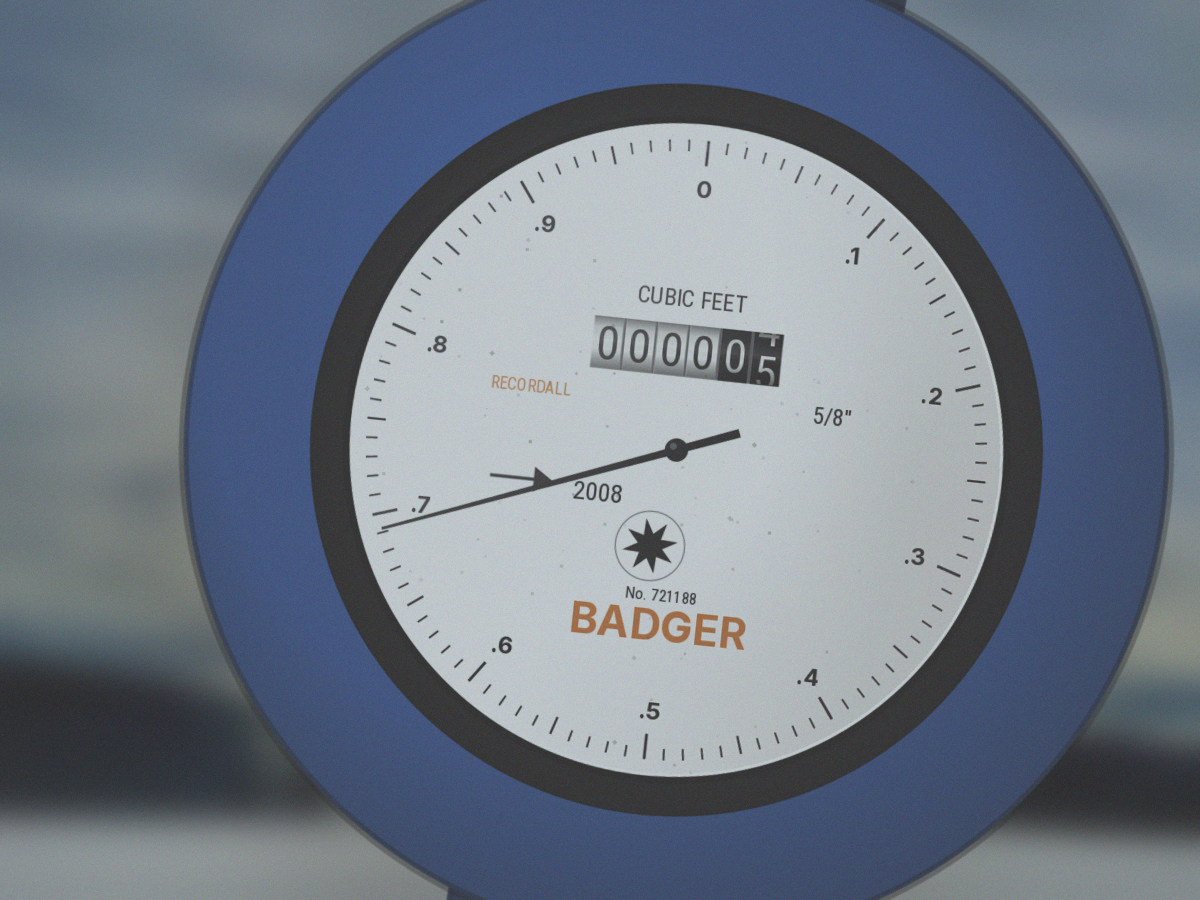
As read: 4.69ft³
